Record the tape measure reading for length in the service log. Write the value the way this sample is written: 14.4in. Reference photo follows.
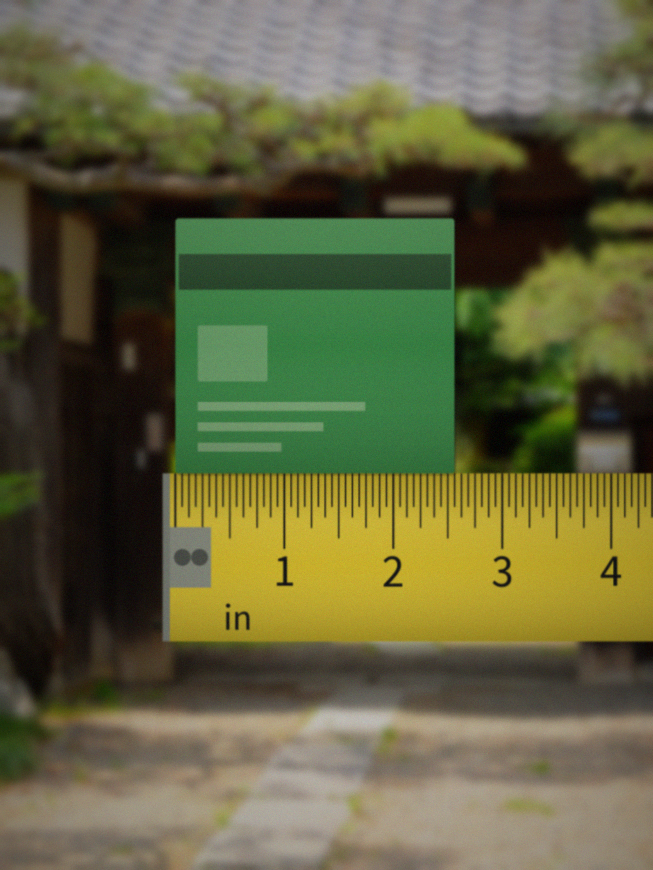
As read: 2.5625in
